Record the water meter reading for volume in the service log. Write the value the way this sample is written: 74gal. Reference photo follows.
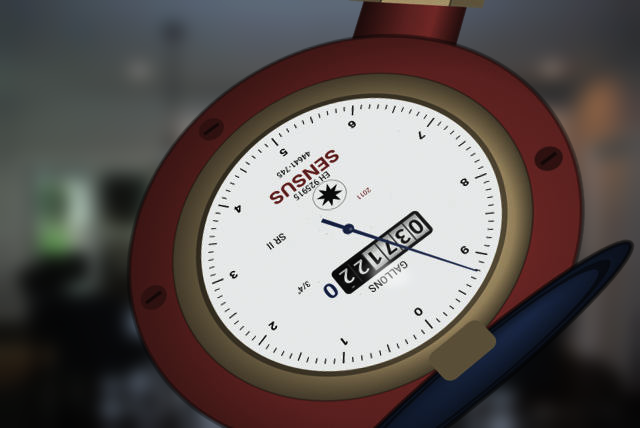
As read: 371219.2gal
